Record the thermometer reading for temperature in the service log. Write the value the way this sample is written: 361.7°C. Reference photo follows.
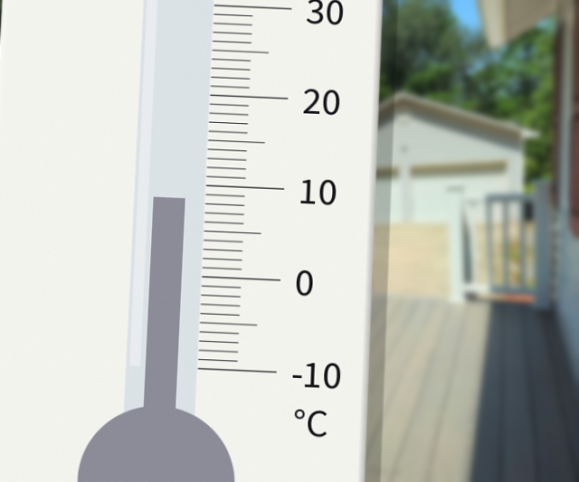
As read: 8.5°C
